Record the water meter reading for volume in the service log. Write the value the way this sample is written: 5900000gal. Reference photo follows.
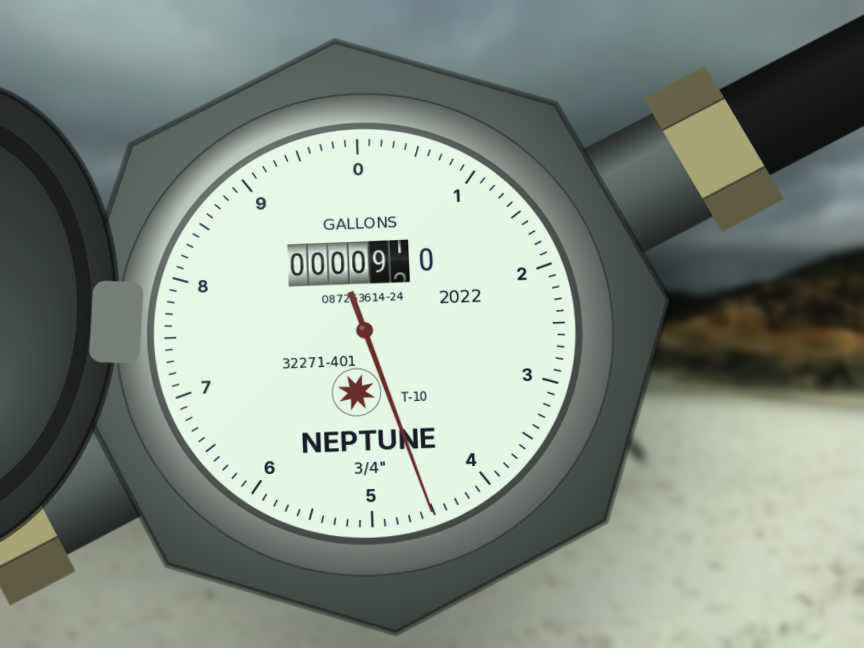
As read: 914.5gal
